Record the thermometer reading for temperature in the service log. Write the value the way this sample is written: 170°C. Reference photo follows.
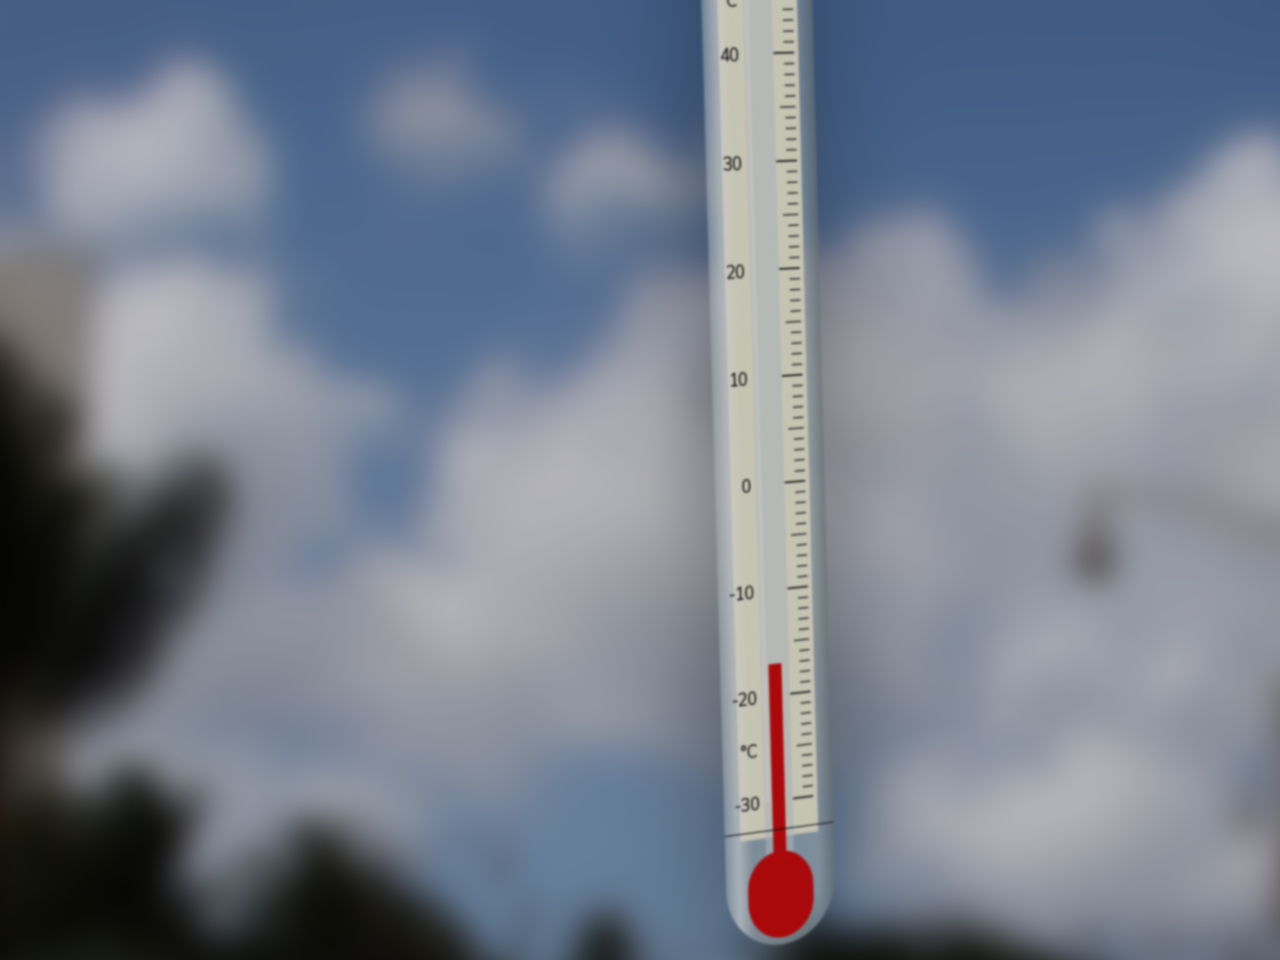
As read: -17°C
